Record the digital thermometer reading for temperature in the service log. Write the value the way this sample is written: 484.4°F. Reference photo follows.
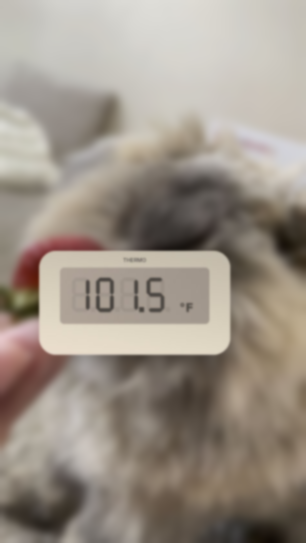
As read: 101.5°F
